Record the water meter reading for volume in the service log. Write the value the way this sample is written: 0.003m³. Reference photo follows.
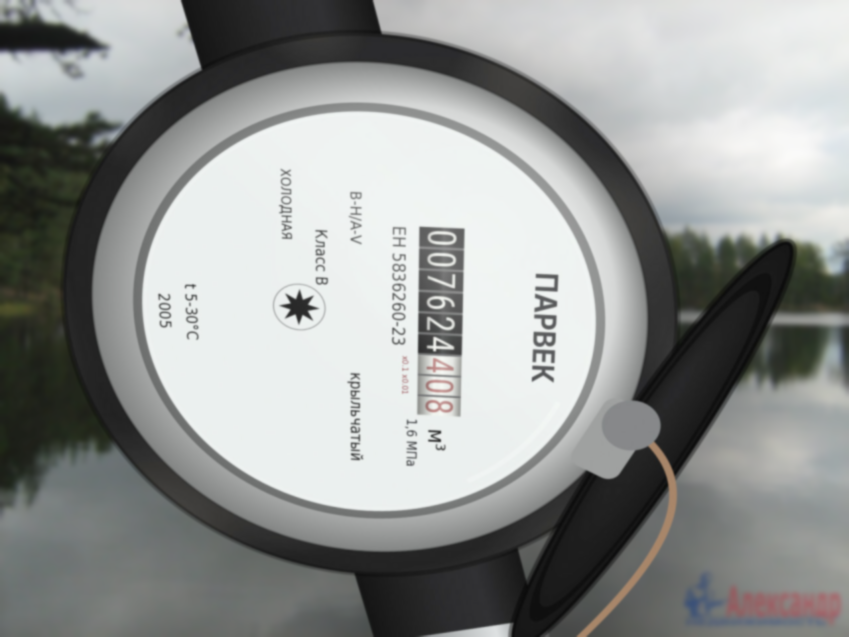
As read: 7624.408m³
